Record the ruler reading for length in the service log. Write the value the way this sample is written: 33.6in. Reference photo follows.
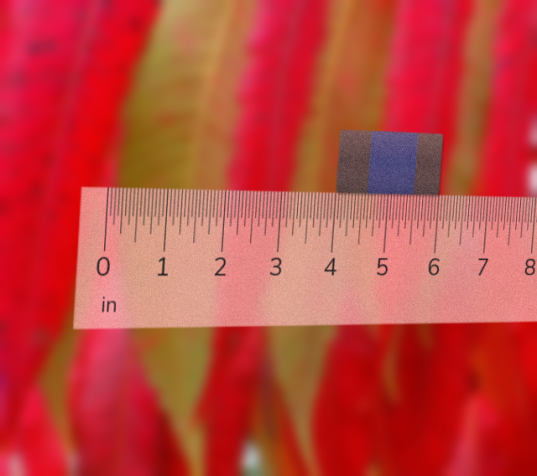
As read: 2in
